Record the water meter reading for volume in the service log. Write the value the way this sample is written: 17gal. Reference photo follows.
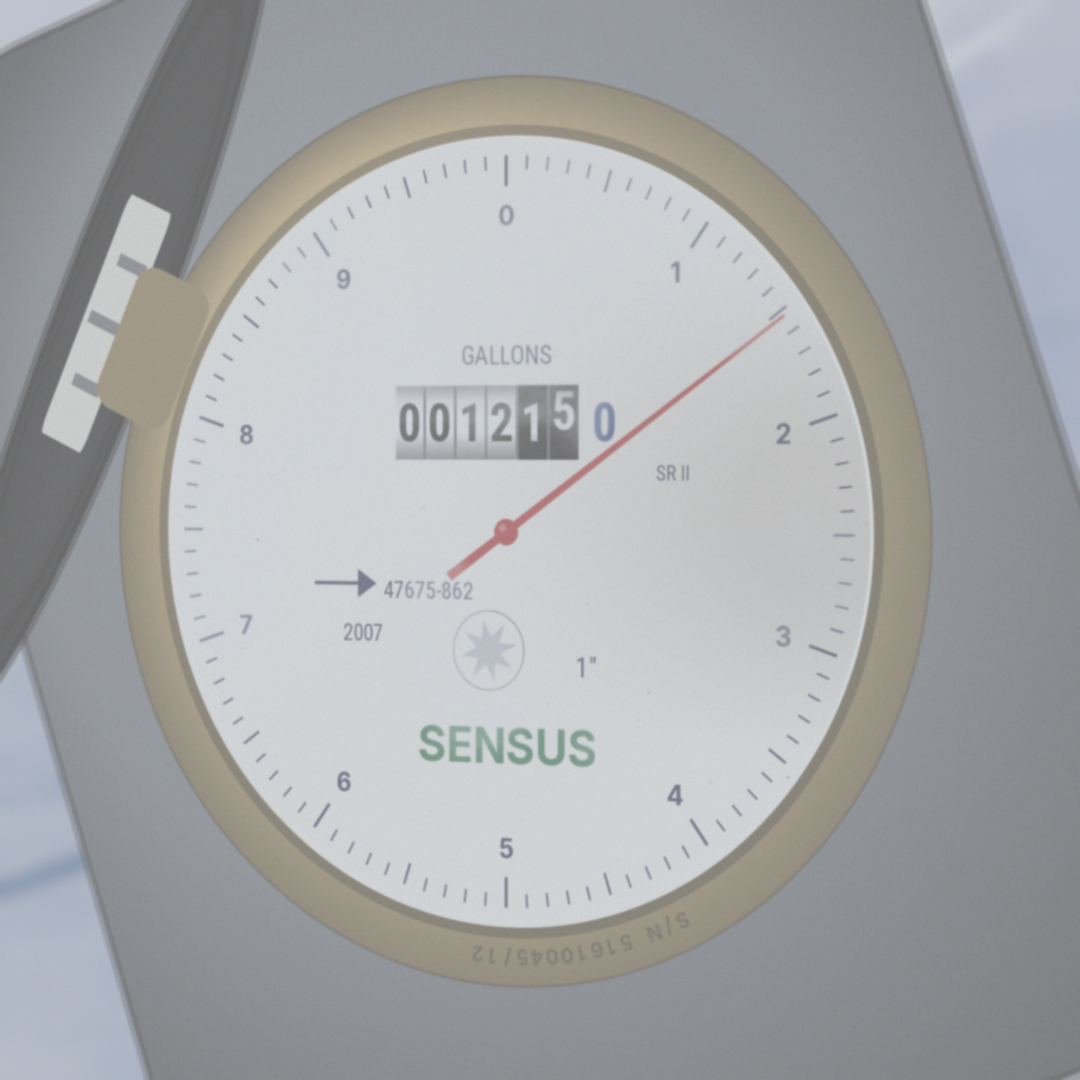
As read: 12151.5gal
